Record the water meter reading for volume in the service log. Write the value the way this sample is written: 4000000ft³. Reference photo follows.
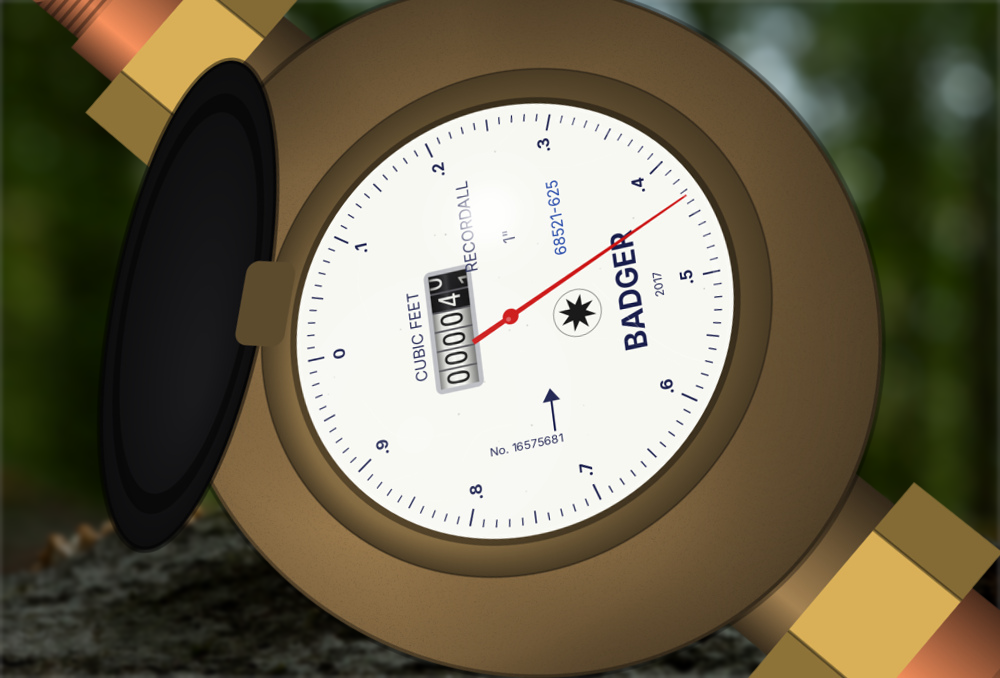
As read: 40.43ft³
